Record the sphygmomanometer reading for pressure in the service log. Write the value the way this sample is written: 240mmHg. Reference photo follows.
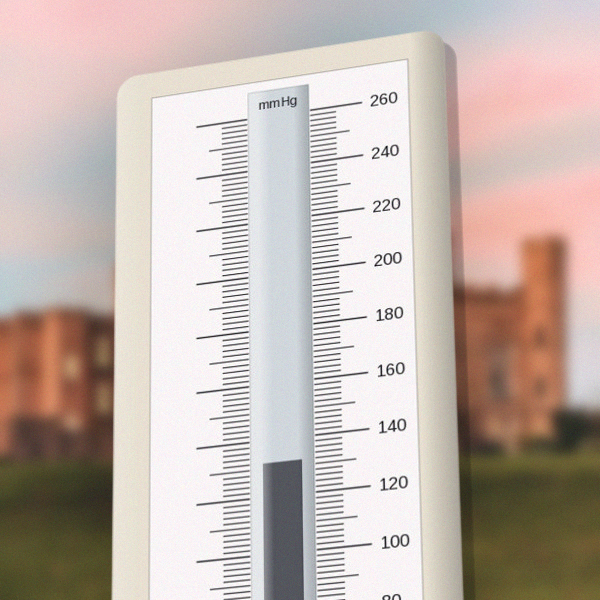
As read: 132mmHg
